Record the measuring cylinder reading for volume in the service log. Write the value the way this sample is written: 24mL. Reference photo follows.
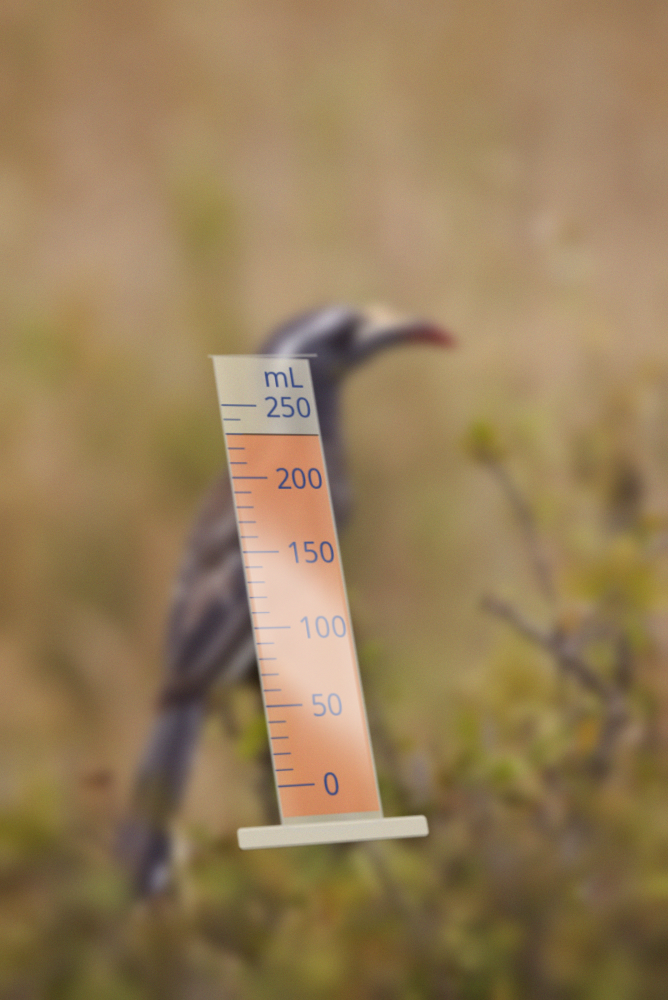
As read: 230mL
